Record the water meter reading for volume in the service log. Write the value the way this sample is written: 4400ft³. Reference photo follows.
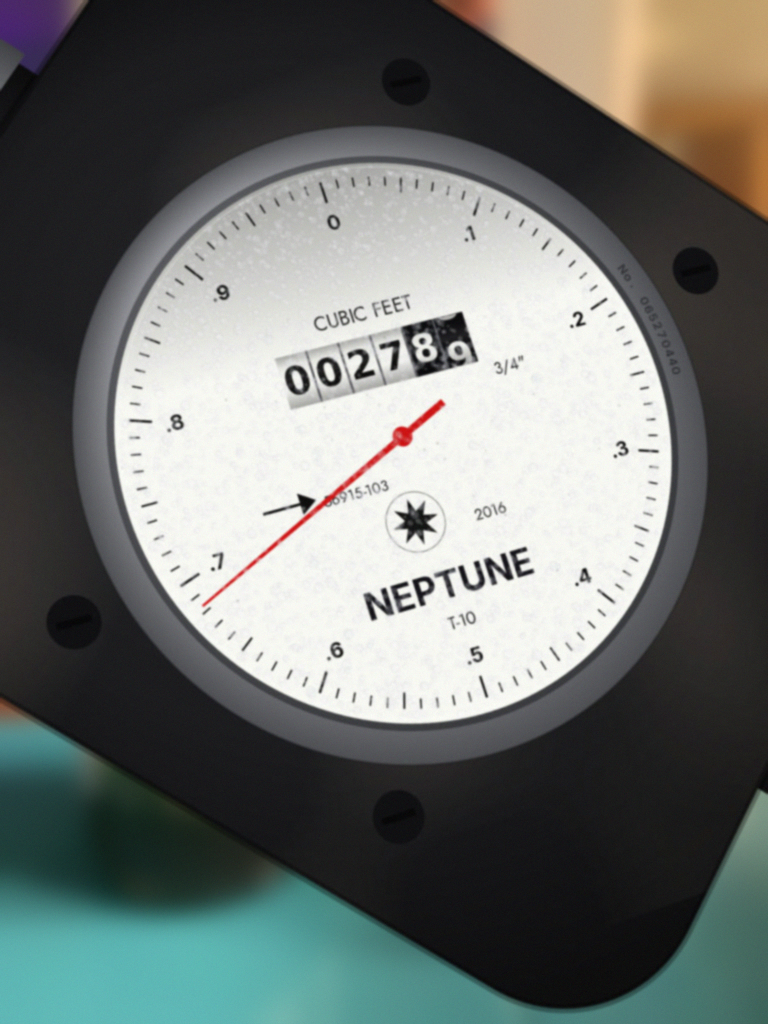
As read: 2788.68ft³
